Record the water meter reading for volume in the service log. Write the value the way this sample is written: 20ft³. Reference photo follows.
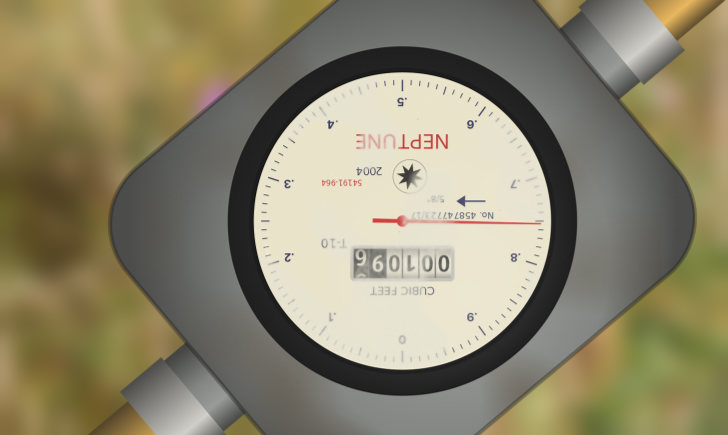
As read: 1095.75ft³
